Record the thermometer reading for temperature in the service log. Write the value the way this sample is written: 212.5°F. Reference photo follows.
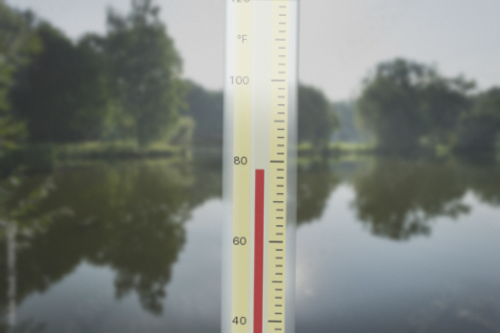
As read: 78°F
